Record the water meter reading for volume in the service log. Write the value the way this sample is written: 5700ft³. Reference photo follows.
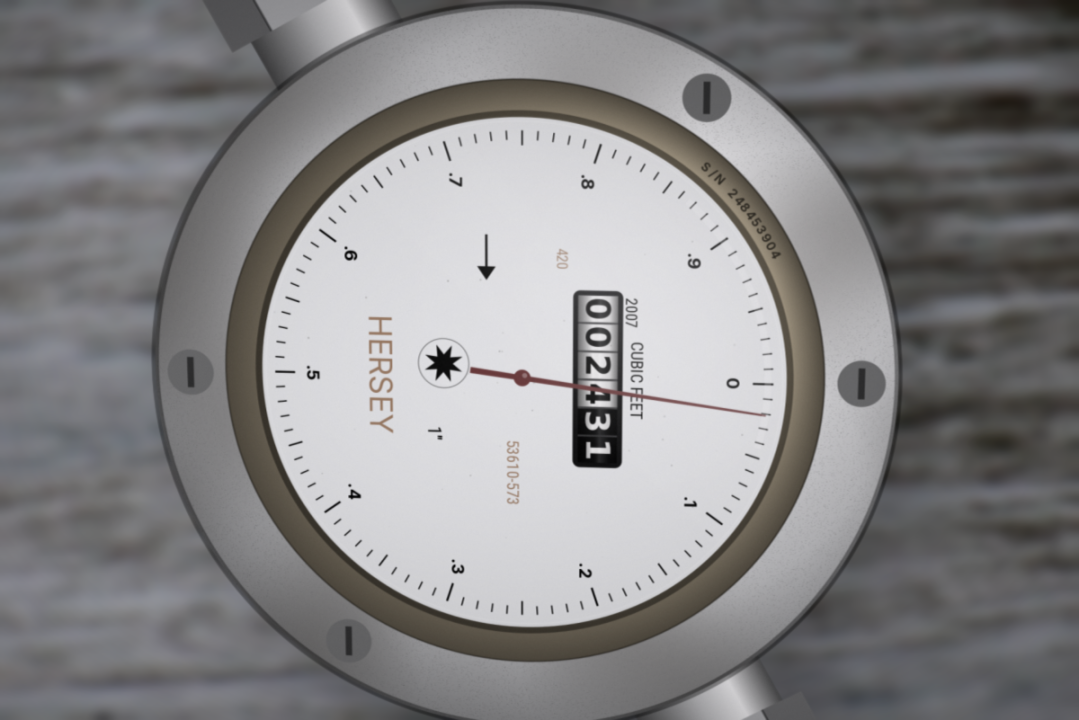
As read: 2431.02ft³
